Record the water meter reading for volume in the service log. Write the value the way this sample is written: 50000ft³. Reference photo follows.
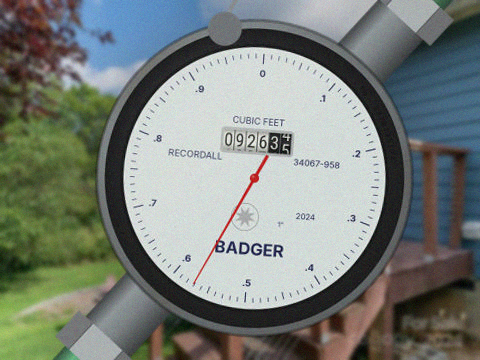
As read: 92634.57ft³
